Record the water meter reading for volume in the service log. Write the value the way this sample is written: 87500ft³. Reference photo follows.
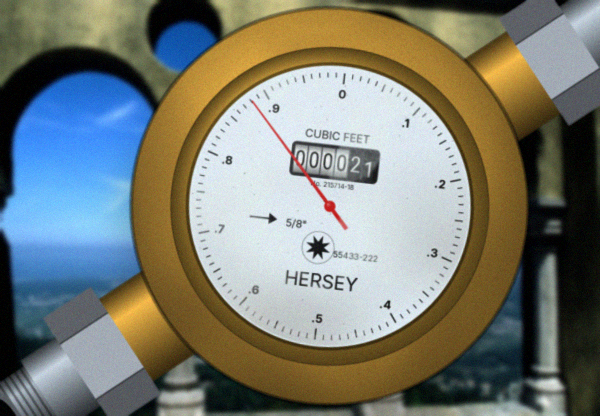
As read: 20.88ft³
